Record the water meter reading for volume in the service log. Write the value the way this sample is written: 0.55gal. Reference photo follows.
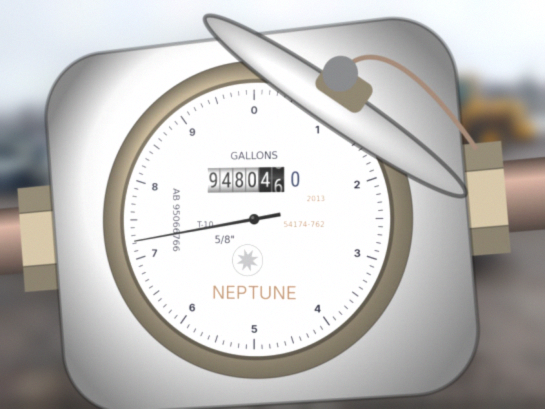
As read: 9480457.2gal
